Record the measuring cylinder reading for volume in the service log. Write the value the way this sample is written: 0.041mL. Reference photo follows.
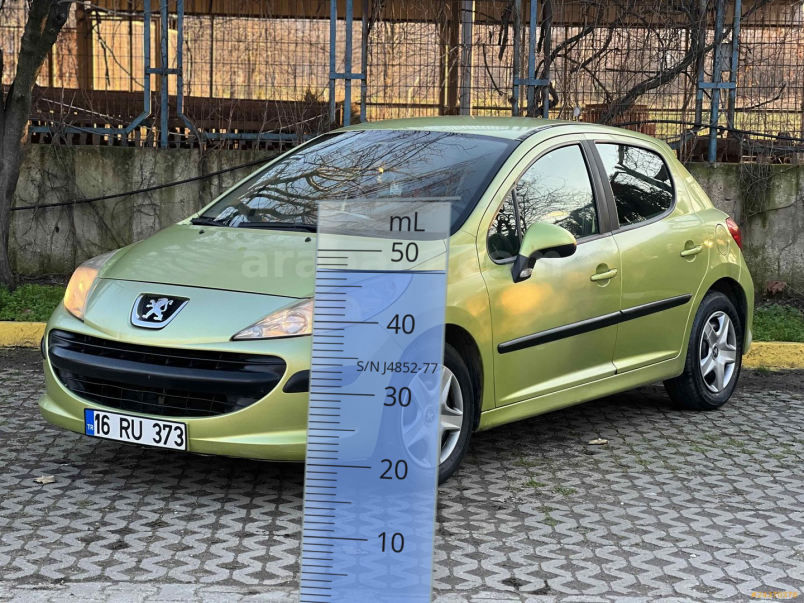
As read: 47mL
